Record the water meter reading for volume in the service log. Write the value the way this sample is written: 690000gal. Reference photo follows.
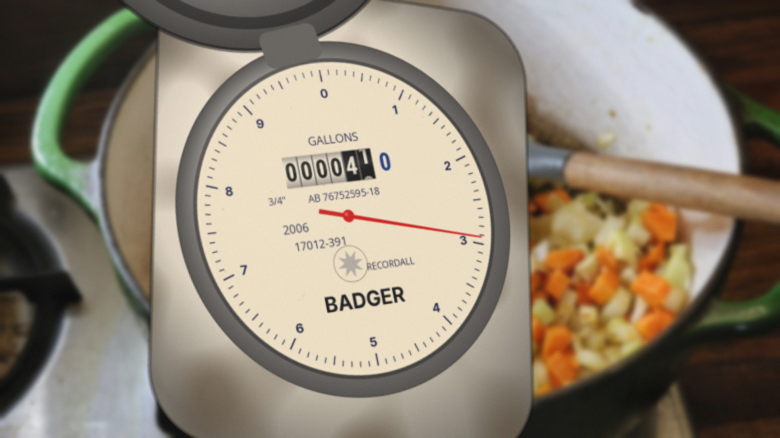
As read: 412.9gal
